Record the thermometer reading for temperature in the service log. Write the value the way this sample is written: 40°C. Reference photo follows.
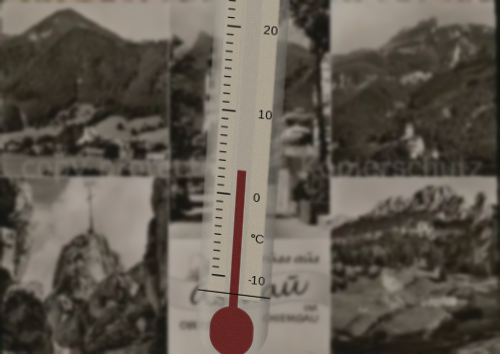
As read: 3°C
